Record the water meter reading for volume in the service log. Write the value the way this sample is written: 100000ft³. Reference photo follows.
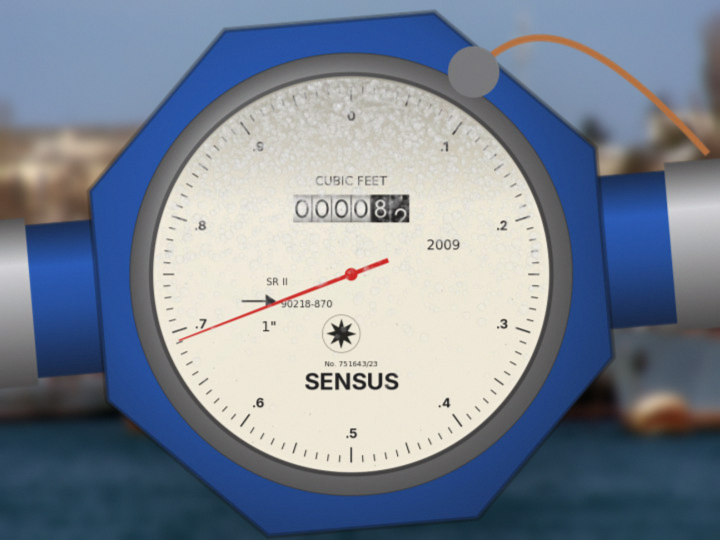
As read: 81.69ft³
